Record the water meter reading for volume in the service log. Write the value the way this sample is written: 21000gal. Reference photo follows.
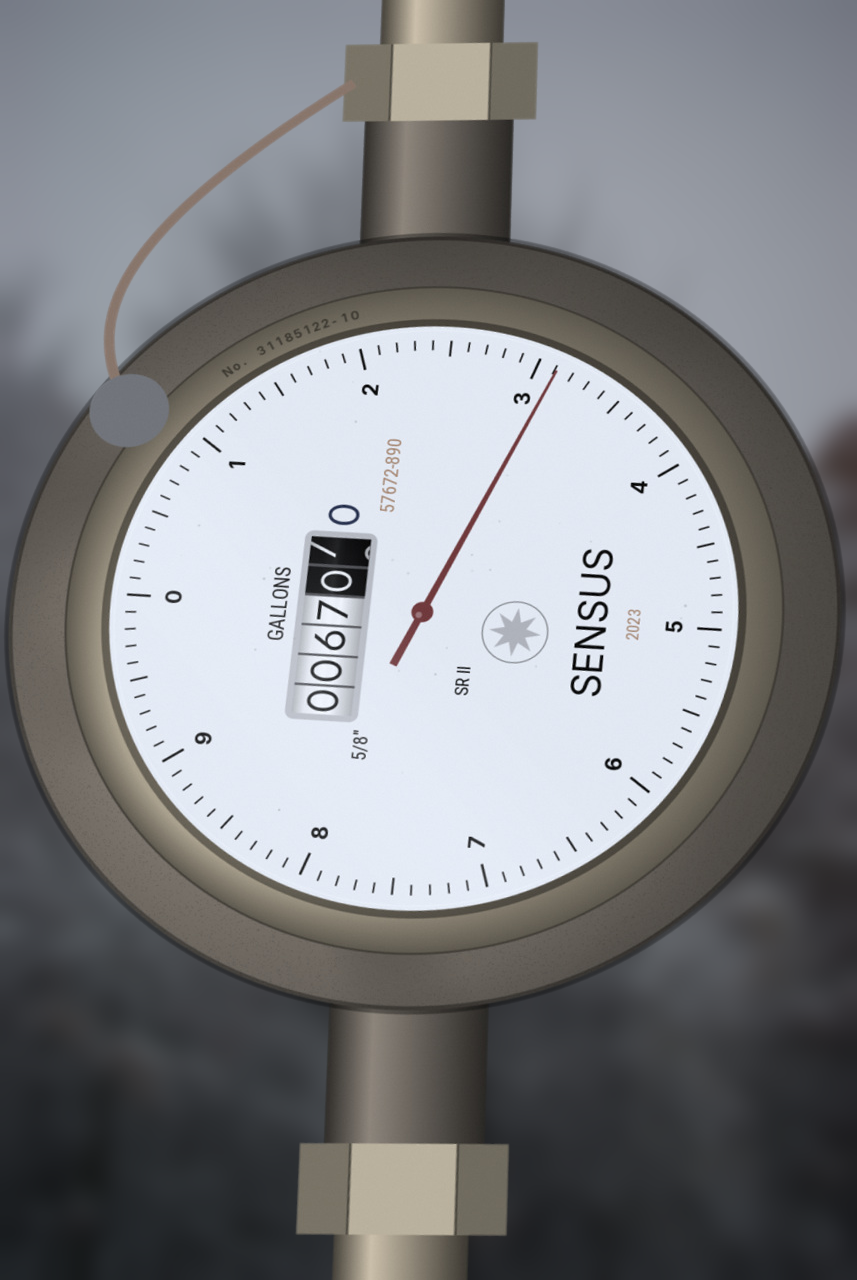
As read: 67073.1gal
